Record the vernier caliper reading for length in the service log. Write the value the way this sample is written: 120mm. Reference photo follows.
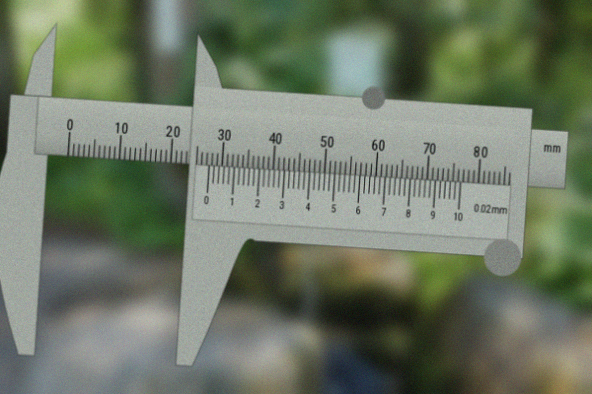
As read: 27.5mm
